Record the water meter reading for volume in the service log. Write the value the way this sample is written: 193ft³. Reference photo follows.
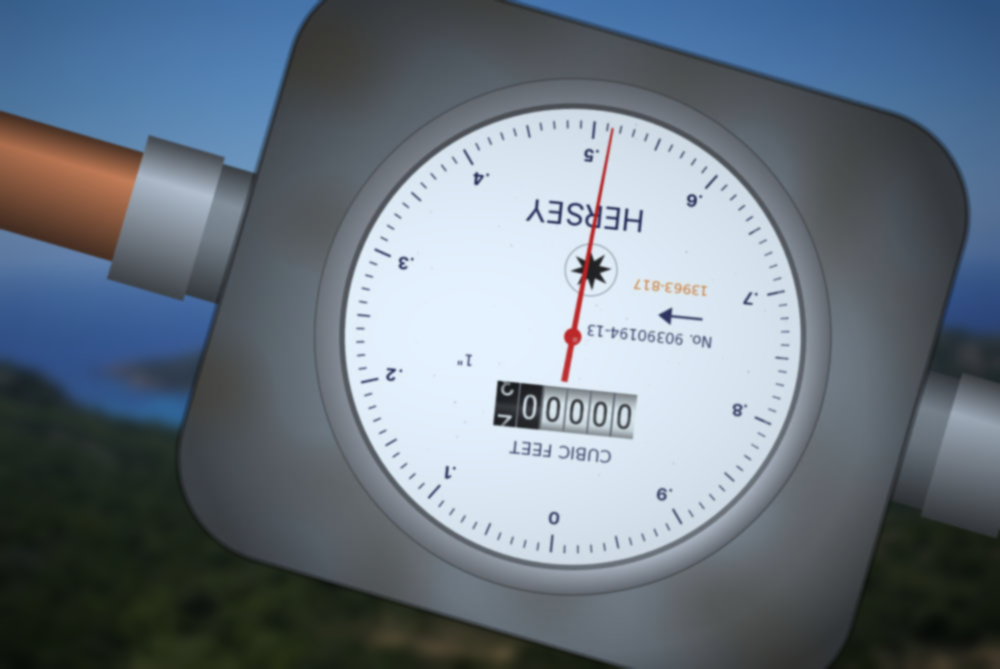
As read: 2.51ft³
